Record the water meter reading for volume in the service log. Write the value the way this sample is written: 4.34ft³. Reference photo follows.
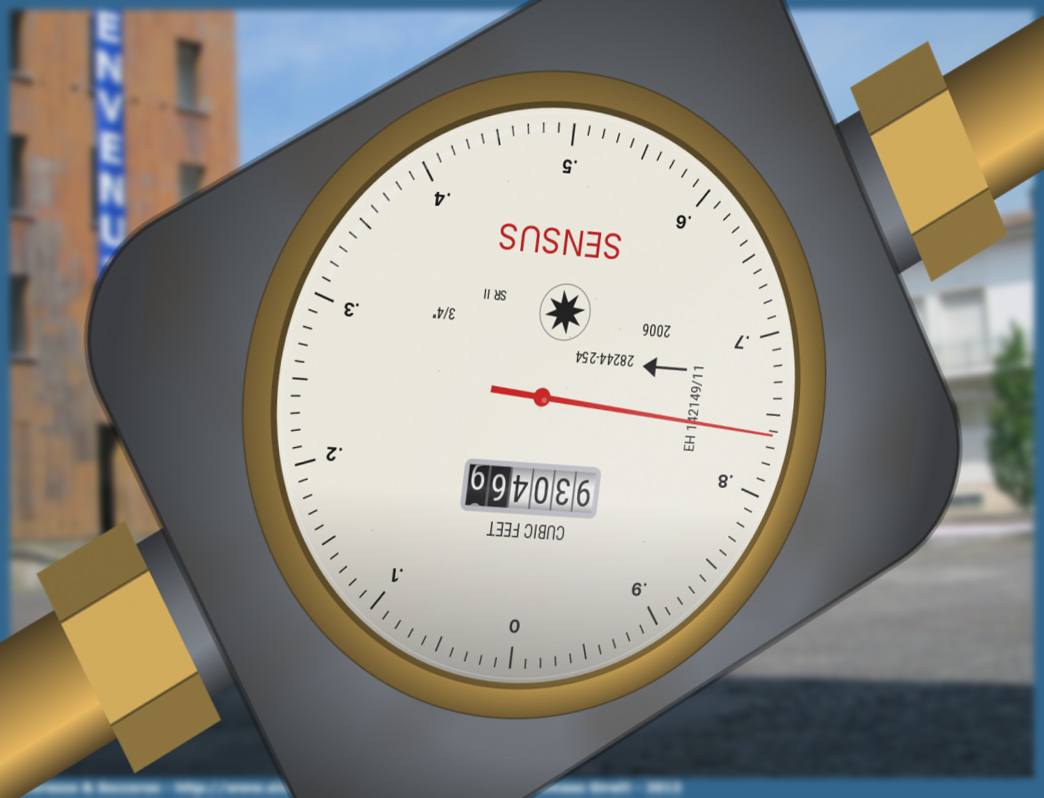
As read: 930468.76ft³
